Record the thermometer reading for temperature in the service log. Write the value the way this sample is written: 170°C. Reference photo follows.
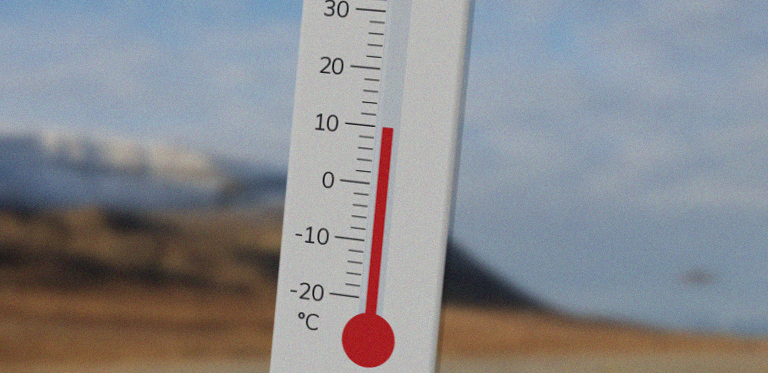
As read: 10°C
